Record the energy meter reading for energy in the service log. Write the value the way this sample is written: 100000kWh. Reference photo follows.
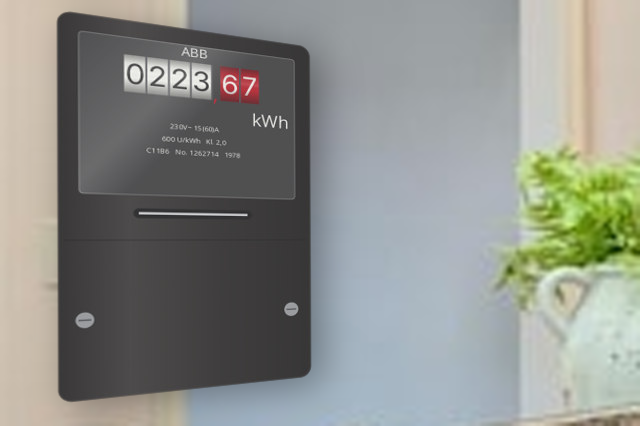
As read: 223.67kWh
